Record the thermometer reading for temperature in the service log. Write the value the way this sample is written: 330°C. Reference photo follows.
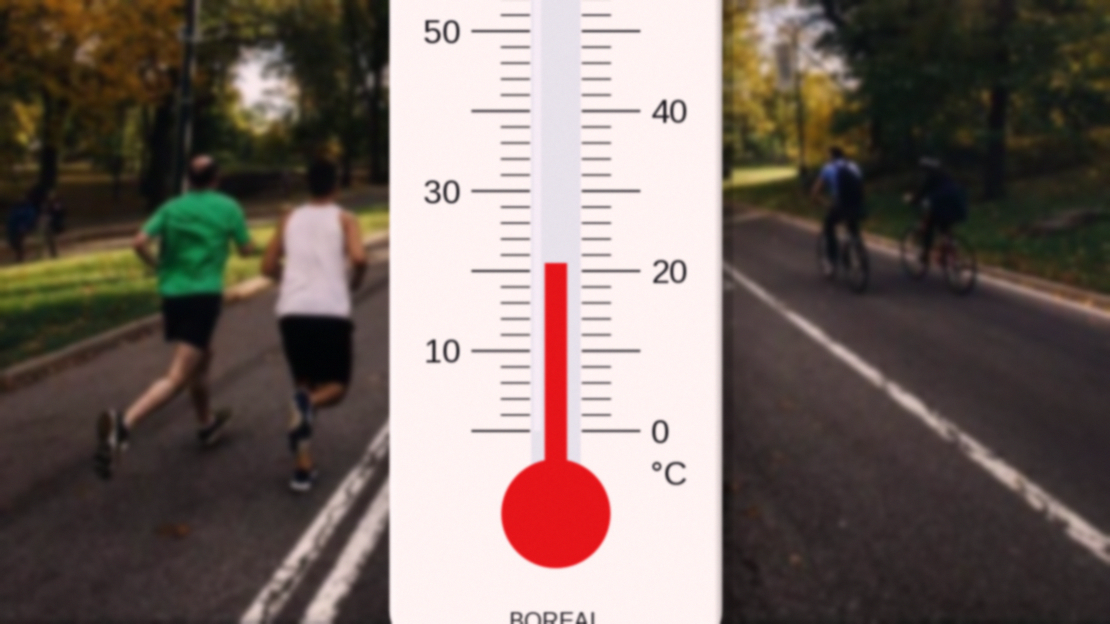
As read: 21°C
